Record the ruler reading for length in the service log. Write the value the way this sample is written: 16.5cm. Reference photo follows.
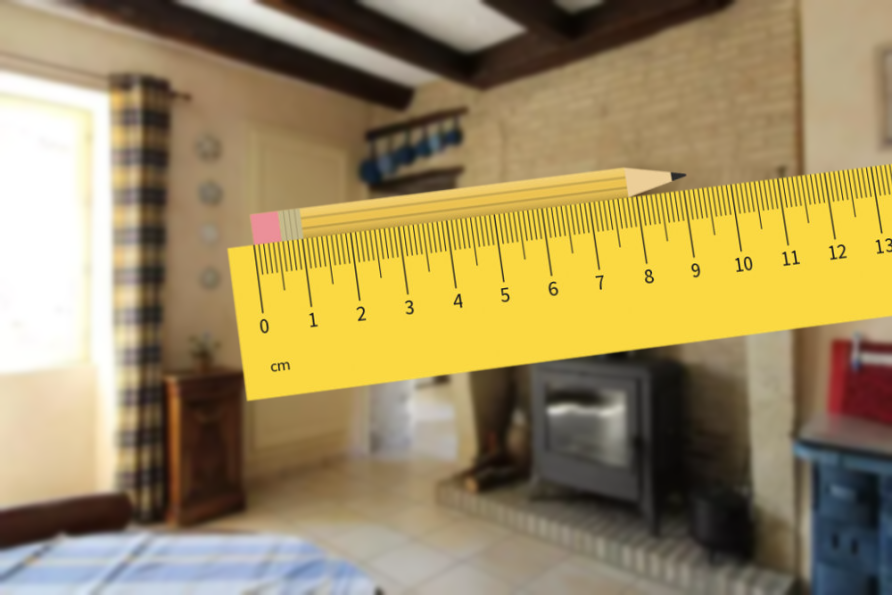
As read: 9.1cm
